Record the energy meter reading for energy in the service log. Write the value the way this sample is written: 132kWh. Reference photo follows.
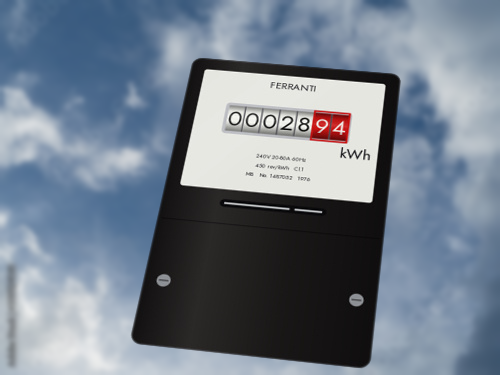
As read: 28.94kWh
